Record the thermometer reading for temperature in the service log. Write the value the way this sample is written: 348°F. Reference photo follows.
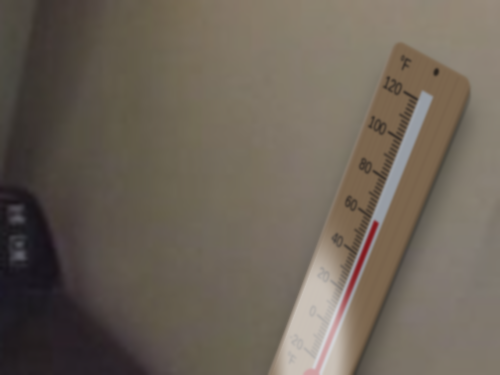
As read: 60°F
